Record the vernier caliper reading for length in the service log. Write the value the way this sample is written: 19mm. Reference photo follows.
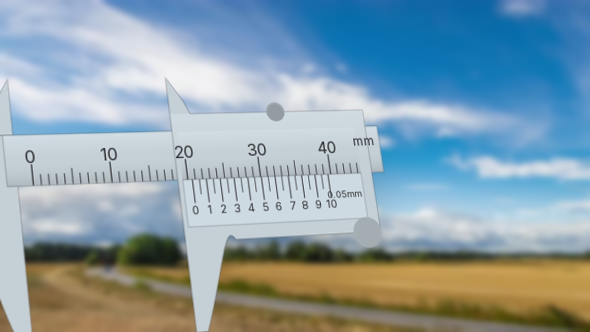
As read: 20.6mm
